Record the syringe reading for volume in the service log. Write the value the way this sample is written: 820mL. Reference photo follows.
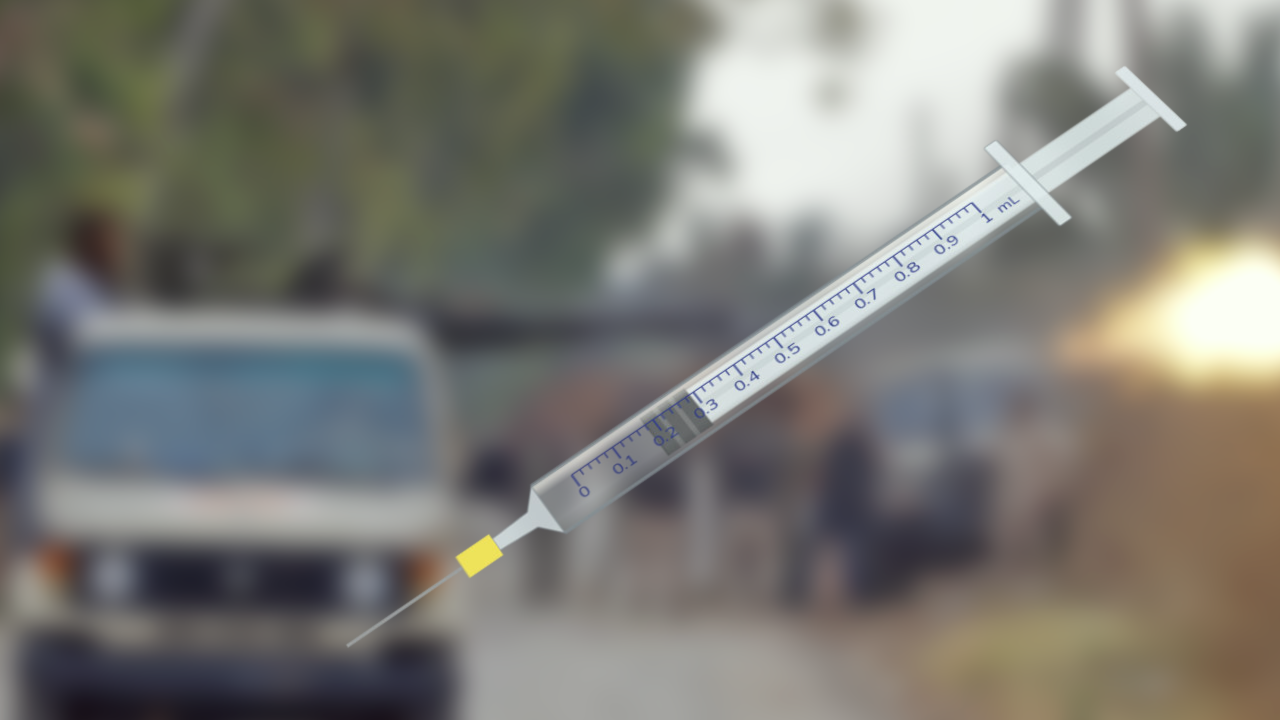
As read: 0.18mL
